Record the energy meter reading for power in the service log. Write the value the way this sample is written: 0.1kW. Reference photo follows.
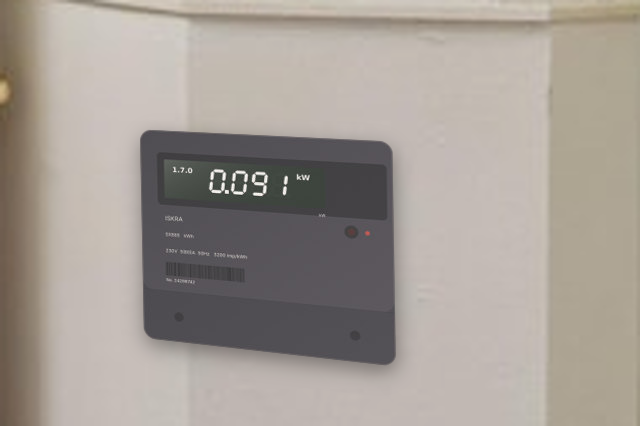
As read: 0.091kW
